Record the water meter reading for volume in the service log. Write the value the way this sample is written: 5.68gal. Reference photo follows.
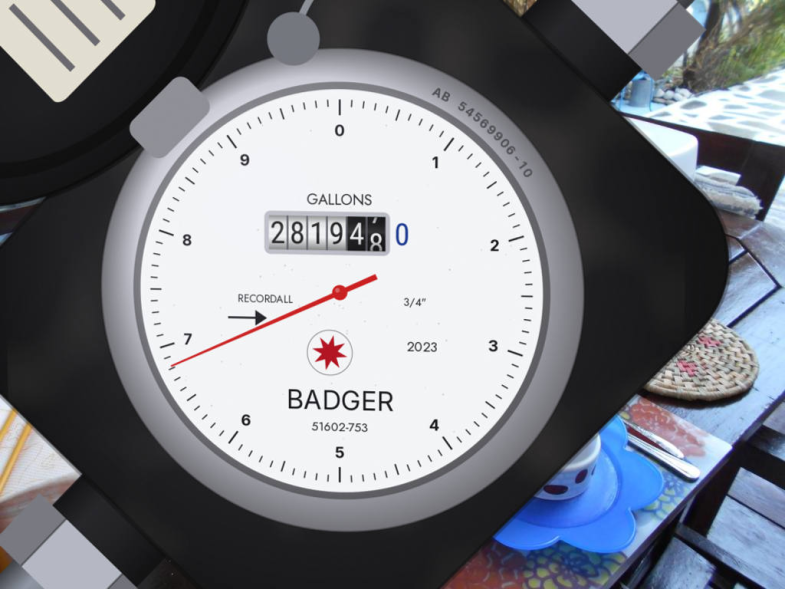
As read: 2819476.8gal
